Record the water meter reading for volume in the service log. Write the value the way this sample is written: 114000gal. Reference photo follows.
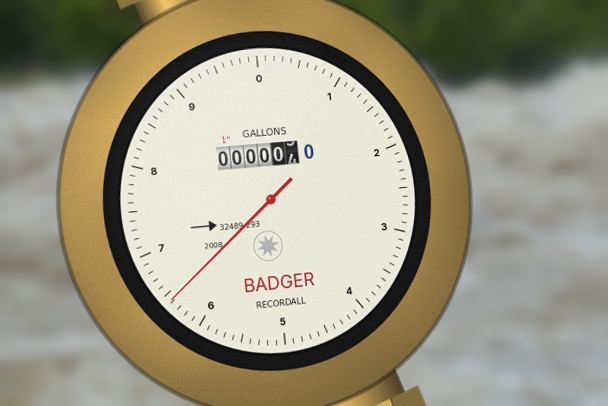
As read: 36.4gal
